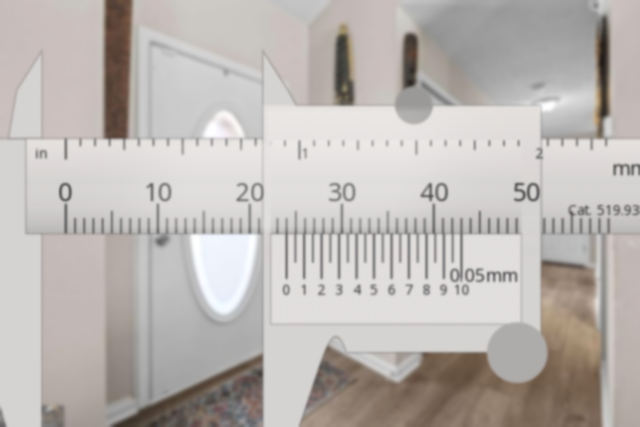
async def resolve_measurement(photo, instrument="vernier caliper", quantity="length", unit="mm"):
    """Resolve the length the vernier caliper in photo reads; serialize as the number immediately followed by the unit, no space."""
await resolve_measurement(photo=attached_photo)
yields 24.0mm
